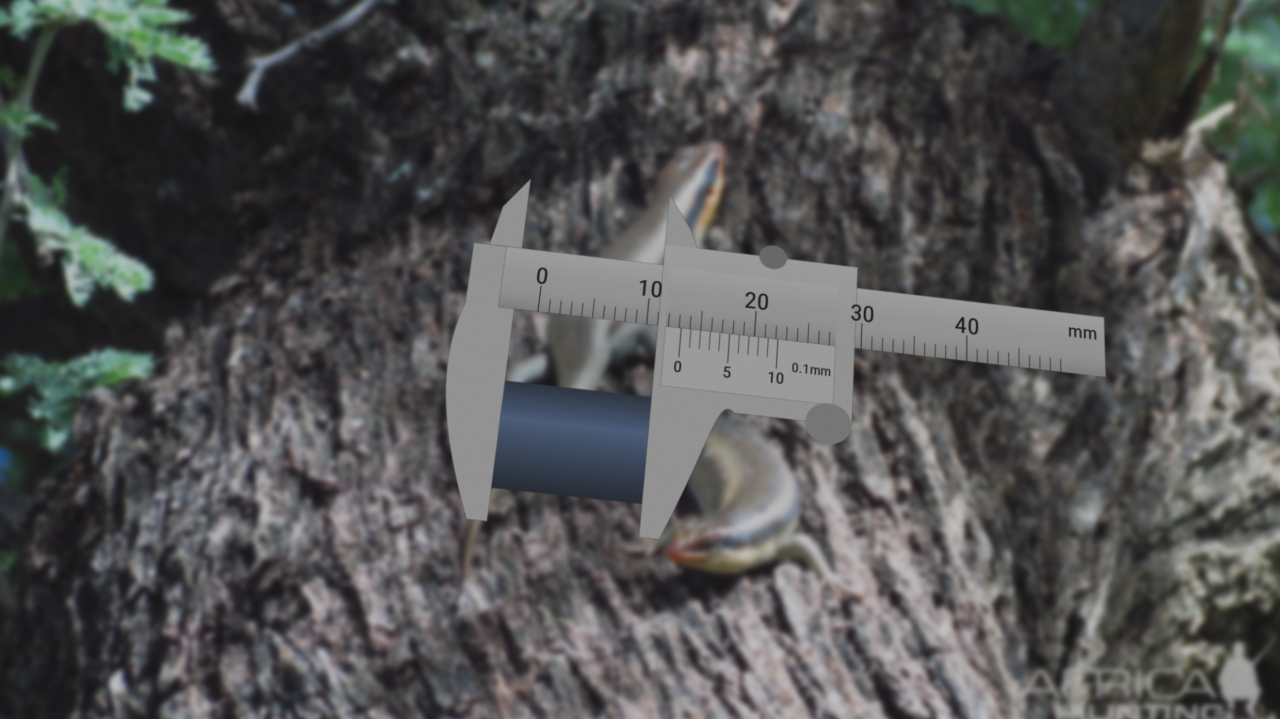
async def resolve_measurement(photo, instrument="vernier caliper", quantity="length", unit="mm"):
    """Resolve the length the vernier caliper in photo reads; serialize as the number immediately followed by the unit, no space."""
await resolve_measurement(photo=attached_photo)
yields 13.2mm
